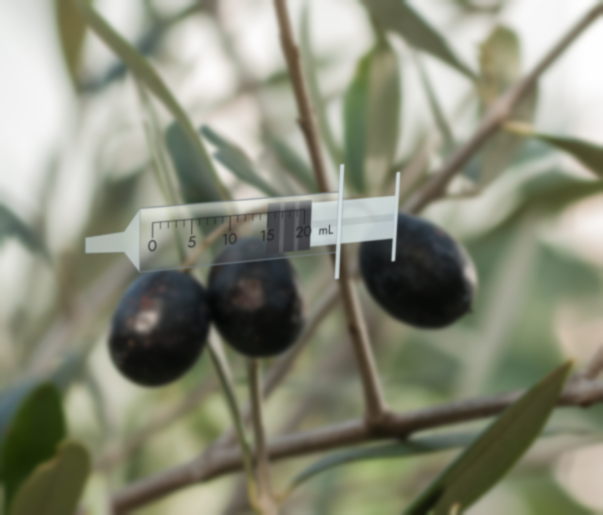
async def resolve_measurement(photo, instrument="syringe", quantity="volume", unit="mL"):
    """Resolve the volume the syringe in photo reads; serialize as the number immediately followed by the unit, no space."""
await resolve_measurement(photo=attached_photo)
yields 15mL
